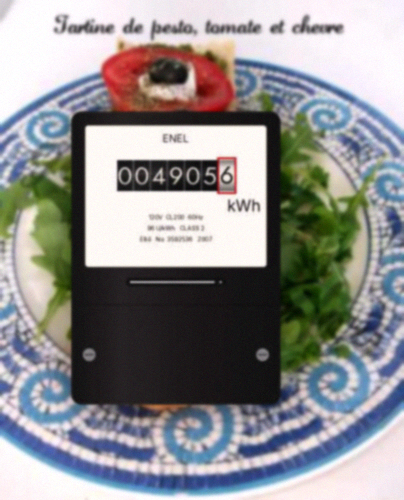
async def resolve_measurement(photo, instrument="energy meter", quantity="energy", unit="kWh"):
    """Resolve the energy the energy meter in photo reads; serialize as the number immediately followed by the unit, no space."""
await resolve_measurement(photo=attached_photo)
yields 4905.6kWh
